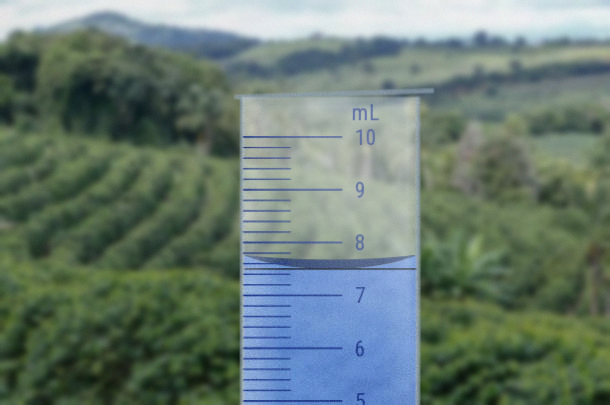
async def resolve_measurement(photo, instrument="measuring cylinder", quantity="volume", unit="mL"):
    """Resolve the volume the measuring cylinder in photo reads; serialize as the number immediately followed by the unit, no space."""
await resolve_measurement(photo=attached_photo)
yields 7.5mL
